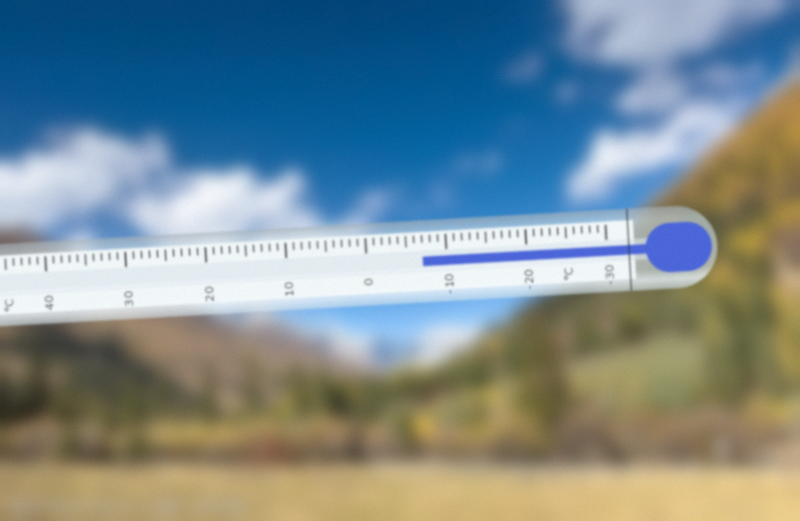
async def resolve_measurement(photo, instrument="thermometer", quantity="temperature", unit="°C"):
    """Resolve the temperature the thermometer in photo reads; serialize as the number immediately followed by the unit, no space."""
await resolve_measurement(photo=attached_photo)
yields -7°C
